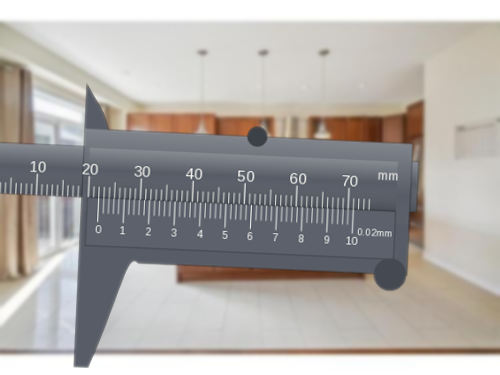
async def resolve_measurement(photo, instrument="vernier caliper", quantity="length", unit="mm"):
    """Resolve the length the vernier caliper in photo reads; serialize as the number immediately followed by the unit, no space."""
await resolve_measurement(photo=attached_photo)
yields 22.0mm
